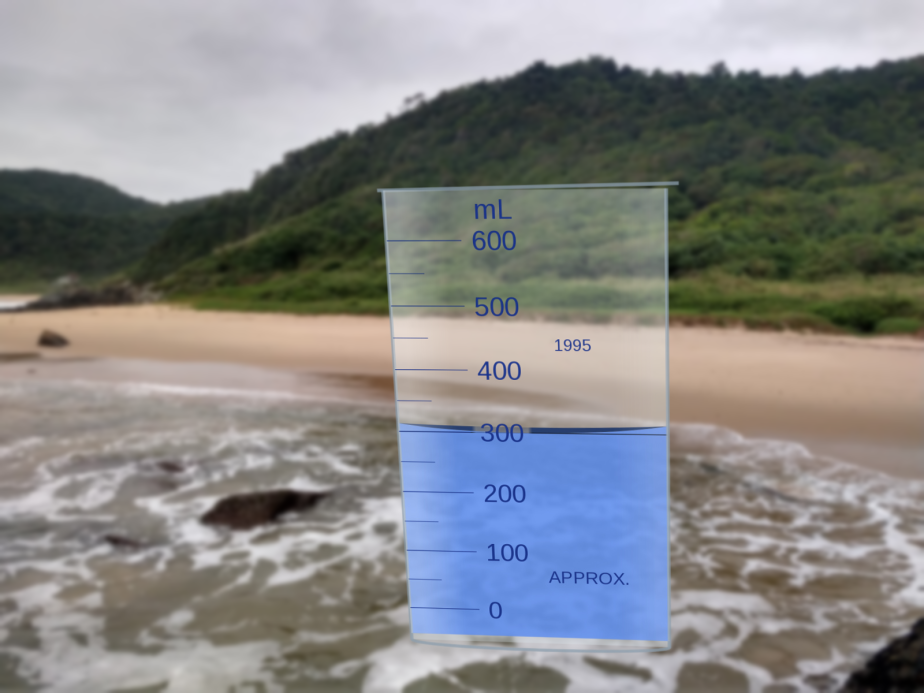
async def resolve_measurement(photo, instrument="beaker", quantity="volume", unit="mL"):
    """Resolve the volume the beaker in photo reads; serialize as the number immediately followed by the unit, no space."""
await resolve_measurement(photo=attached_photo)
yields 300mL
